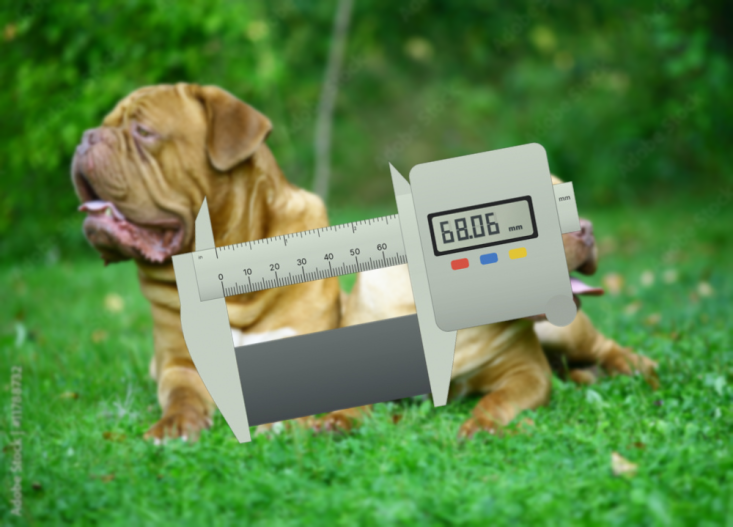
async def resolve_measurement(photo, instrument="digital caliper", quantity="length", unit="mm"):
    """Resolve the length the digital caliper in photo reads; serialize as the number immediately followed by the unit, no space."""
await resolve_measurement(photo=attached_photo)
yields 68.06mm
